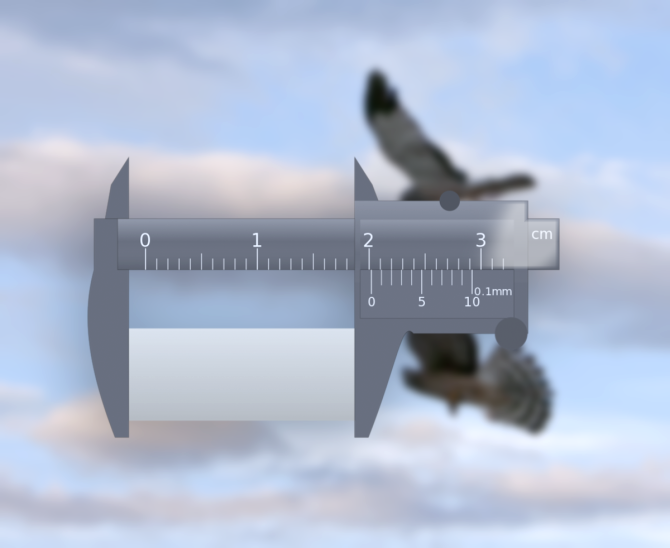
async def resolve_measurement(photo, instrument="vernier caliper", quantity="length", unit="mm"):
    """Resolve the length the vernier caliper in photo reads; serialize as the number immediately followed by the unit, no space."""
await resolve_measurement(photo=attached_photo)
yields 20.2mm
